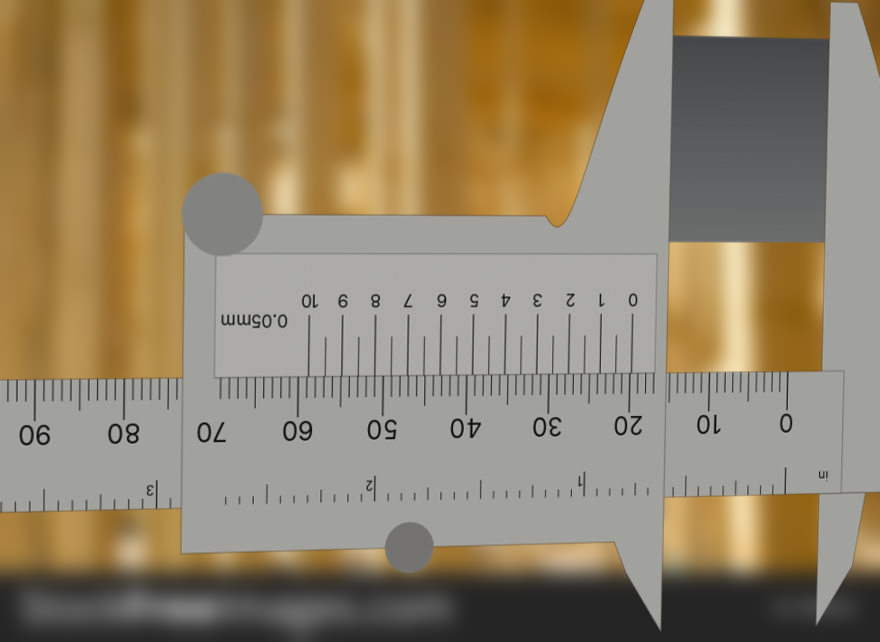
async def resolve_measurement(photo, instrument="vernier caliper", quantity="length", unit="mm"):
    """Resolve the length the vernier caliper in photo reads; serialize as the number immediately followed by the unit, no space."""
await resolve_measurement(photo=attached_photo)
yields 19.8mm
